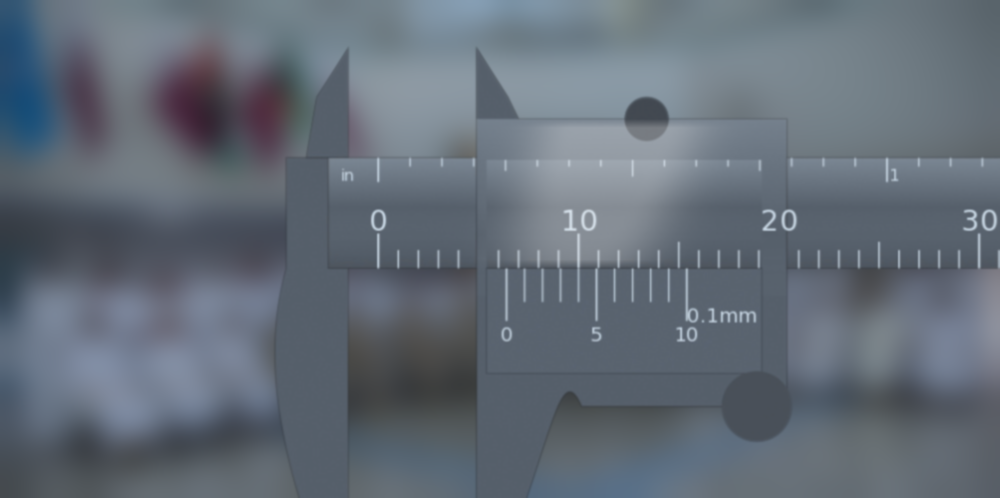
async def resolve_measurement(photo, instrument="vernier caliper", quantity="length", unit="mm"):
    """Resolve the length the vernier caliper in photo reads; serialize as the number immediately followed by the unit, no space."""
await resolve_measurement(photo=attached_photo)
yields 6.4mm
